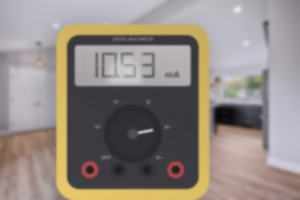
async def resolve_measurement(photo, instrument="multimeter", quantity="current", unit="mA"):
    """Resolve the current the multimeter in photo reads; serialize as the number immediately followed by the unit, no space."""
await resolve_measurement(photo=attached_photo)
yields 10.53mA
